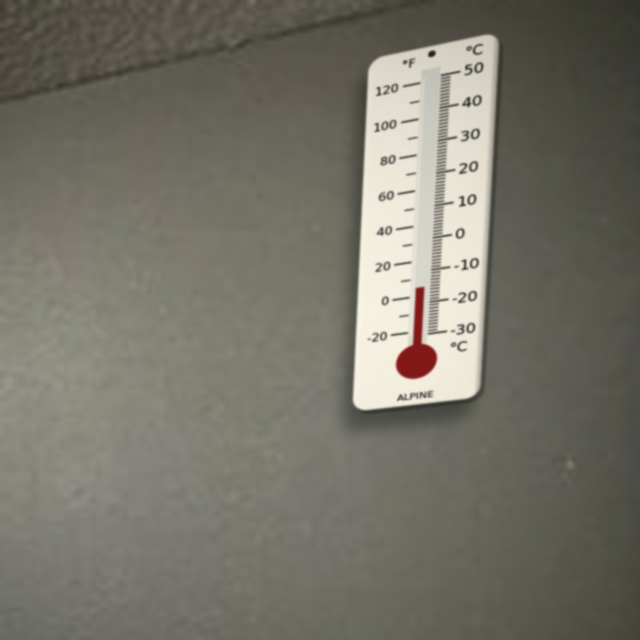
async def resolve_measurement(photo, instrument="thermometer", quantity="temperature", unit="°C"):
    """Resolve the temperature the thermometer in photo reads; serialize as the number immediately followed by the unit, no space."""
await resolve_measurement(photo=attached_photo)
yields -15°C
